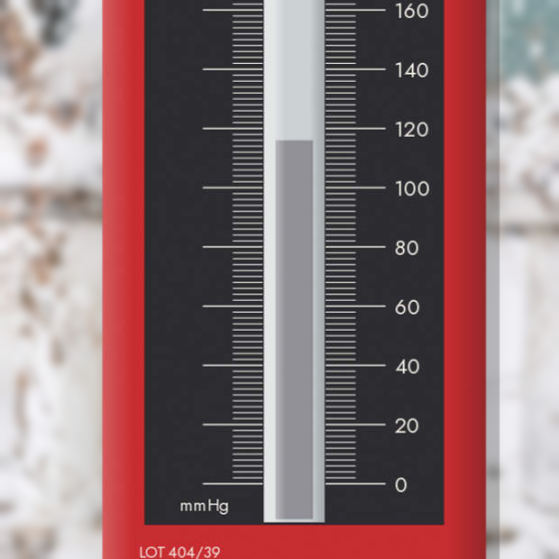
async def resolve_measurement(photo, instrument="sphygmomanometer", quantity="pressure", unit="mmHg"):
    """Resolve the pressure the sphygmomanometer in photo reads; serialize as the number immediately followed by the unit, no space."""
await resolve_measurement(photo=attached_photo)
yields 116mmHg
